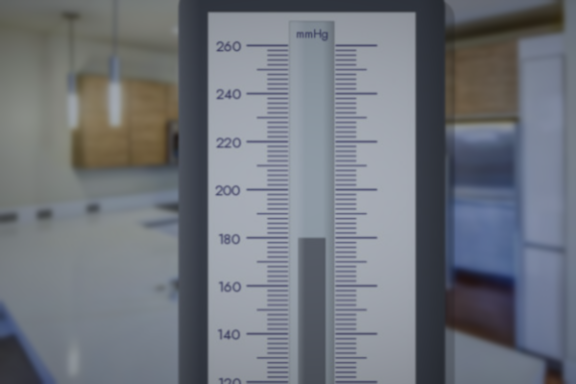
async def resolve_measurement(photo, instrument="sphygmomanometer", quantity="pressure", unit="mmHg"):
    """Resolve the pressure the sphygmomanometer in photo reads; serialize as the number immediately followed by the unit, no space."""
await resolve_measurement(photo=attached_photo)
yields 180mmHg
